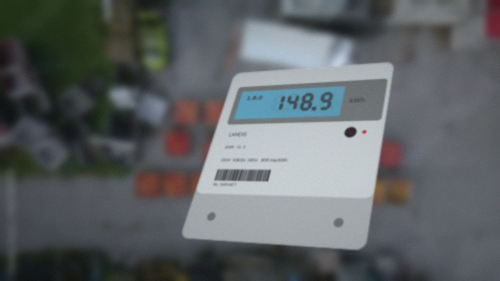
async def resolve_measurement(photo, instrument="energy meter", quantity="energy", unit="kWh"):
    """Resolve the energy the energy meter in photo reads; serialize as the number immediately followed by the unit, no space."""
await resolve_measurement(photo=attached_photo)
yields 148.9kWh
